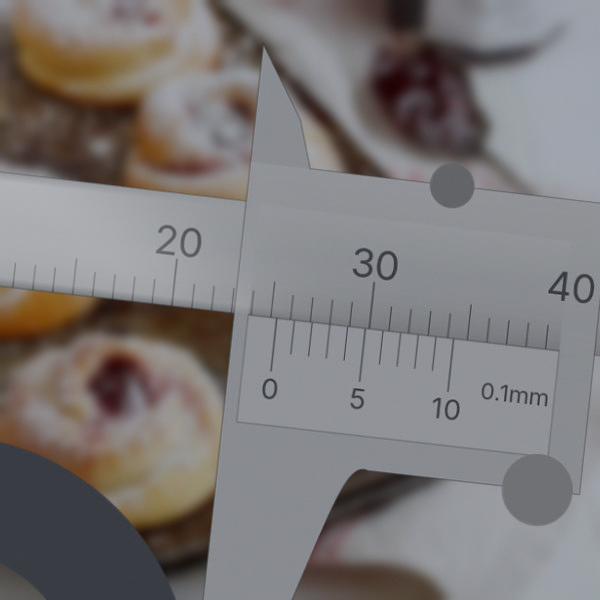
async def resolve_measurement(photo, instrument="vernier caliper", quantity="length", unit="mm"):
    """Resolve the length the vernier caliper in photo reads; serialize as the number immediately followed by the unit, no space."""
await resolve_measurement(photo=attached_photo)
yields 25.3mm
